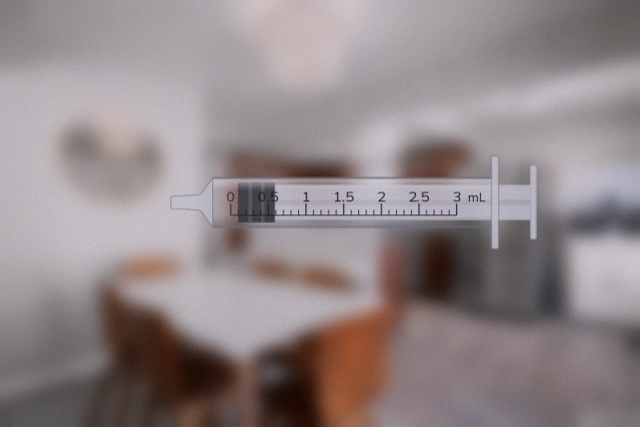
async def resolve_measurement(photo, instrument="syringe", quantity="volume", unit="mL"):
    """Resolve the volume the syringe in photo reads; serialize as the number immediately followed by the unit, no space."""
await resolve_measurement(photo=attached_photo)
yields 0.1mL
